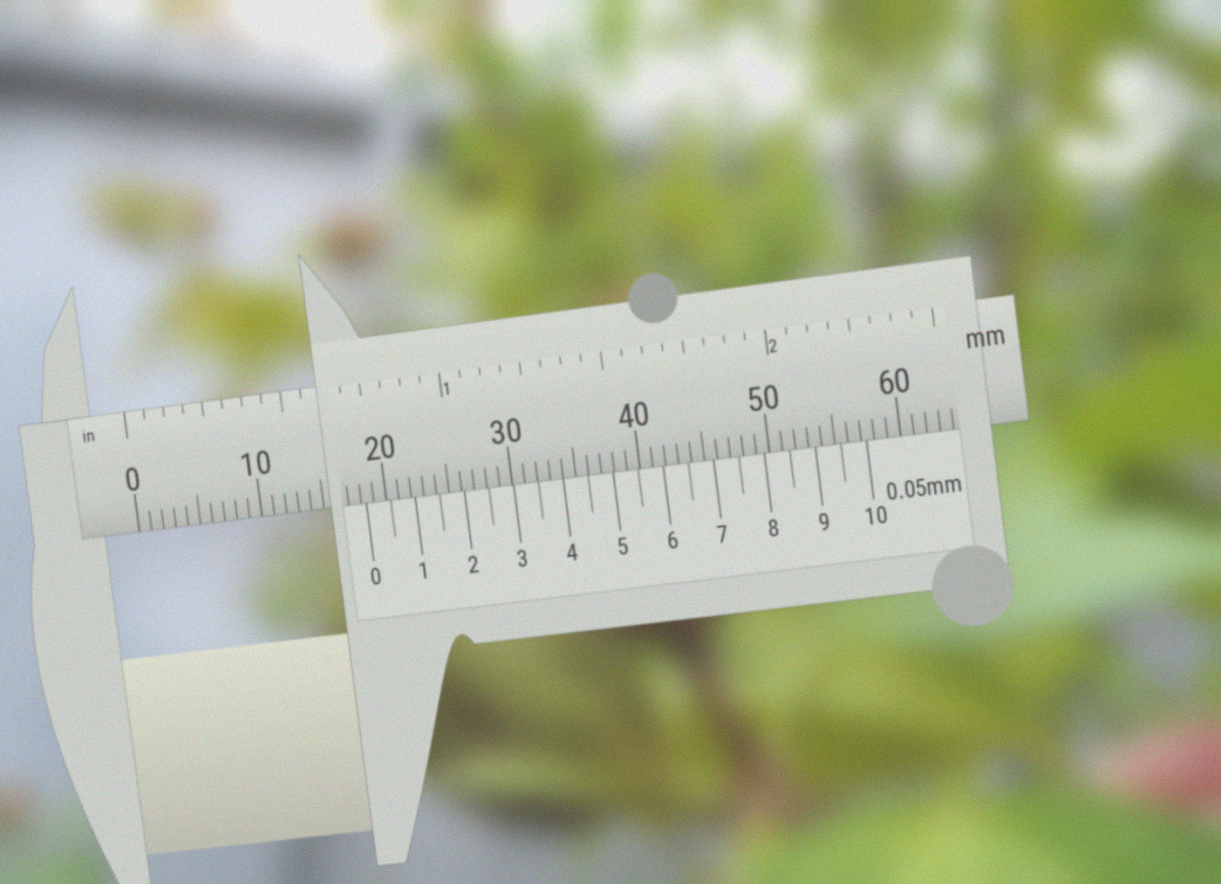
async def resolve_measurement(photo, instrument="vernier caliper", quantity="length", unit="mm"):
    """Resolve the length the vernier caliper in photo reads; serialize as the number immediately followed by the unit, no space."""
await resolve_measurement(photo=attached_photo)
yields 18.4mm
